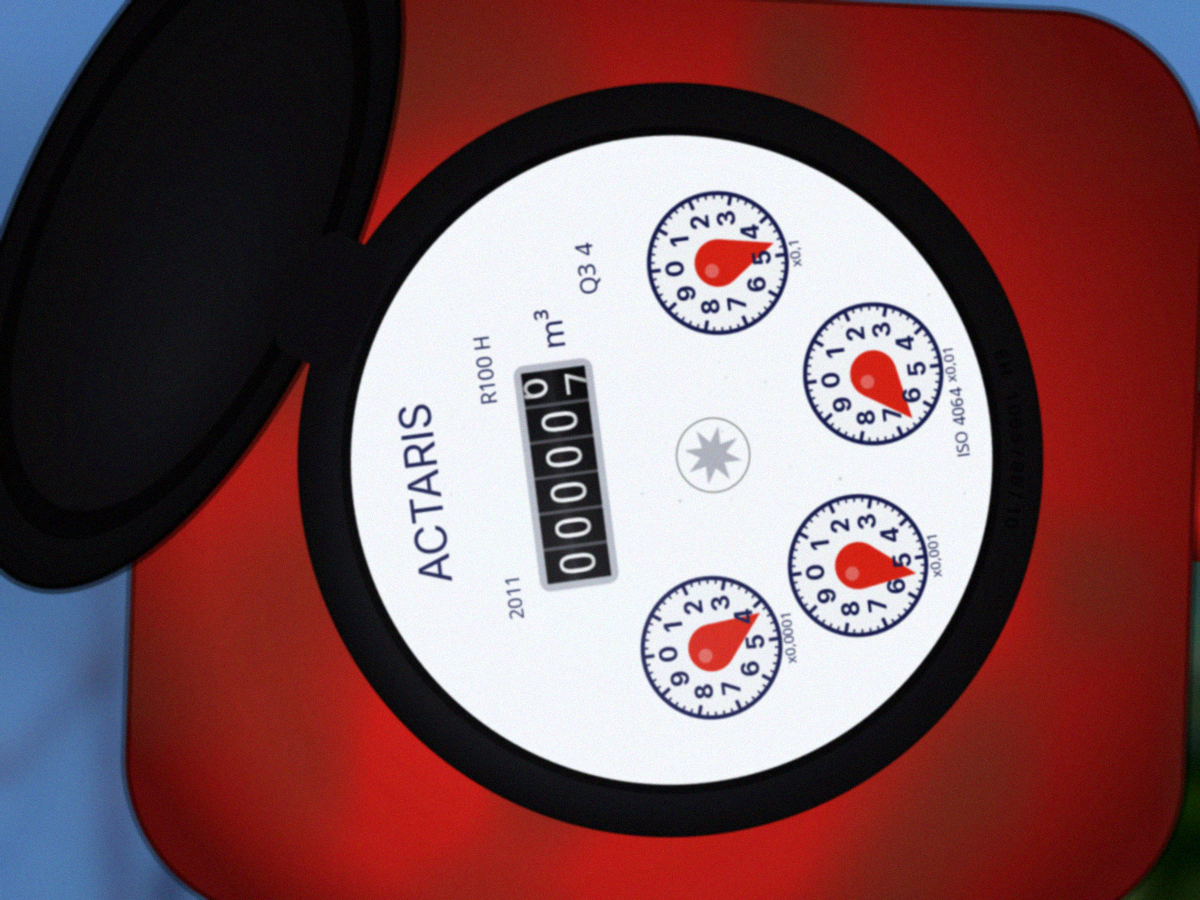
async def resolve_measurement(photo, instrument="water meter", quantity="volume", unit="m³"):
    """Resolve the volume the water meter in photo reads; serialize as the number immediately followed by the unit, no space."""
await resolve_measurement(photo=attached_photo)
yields 6.4654m³
